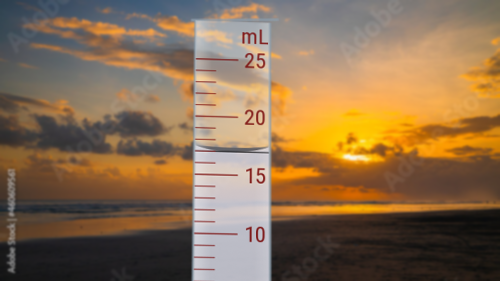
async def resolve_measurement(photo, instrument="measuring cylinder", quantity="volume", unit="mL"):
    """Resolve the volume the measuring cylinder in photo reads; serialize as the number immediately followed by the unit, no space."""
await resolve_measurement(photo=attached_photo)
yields 17mL
